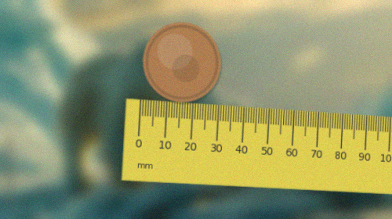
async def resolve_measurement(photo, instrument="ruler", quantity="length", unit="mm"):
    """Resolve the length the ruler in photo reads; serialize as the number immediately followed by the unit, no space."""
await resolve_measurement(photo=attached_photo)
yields 30mm
